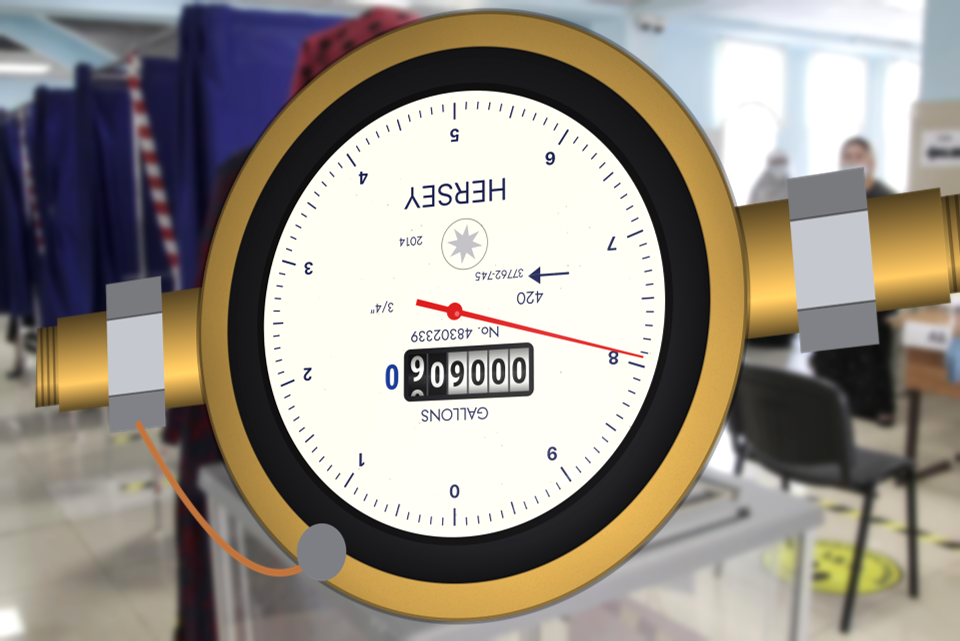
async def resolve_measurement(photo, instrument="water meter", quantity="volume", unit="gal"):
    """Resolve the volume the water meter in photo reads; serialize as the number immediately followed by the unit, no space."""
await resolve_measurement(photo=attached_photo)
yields 6057.9gal
